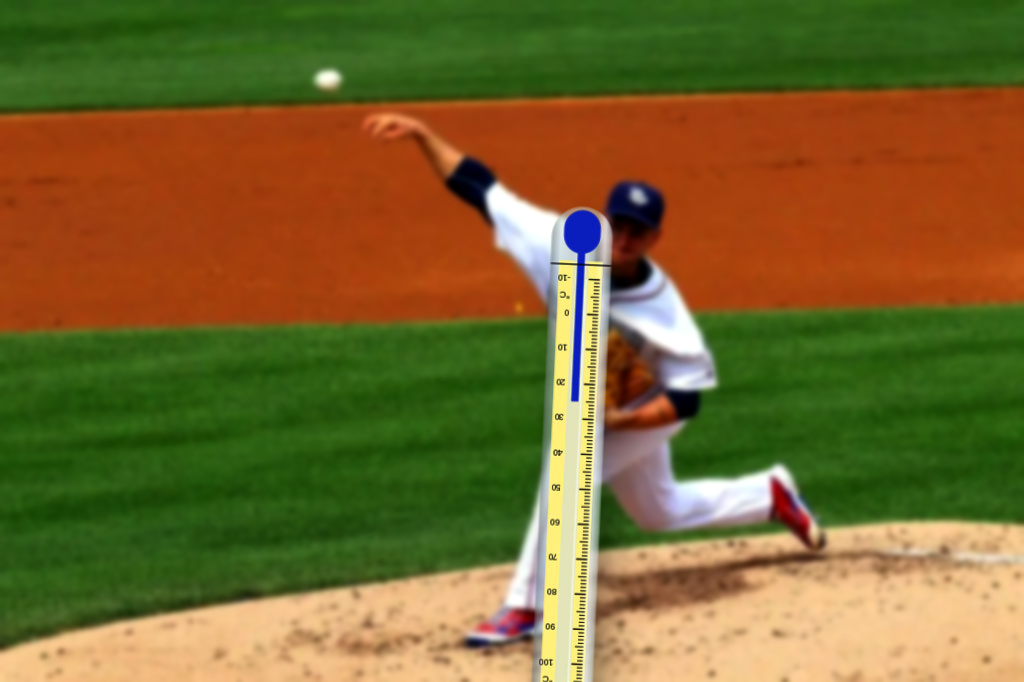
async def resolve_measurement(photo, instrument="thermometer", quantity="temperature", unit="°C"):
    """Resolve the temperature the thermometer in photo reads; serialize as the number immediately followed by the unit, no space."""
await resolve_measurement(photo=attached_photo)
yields 25°C
